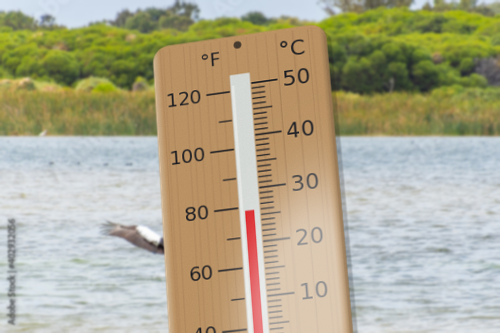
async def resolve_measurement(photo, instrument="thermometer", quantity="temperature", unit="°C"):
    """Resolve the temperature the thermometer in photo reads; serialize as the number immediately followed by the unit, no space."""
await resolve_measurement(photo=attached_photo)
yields 26°C
